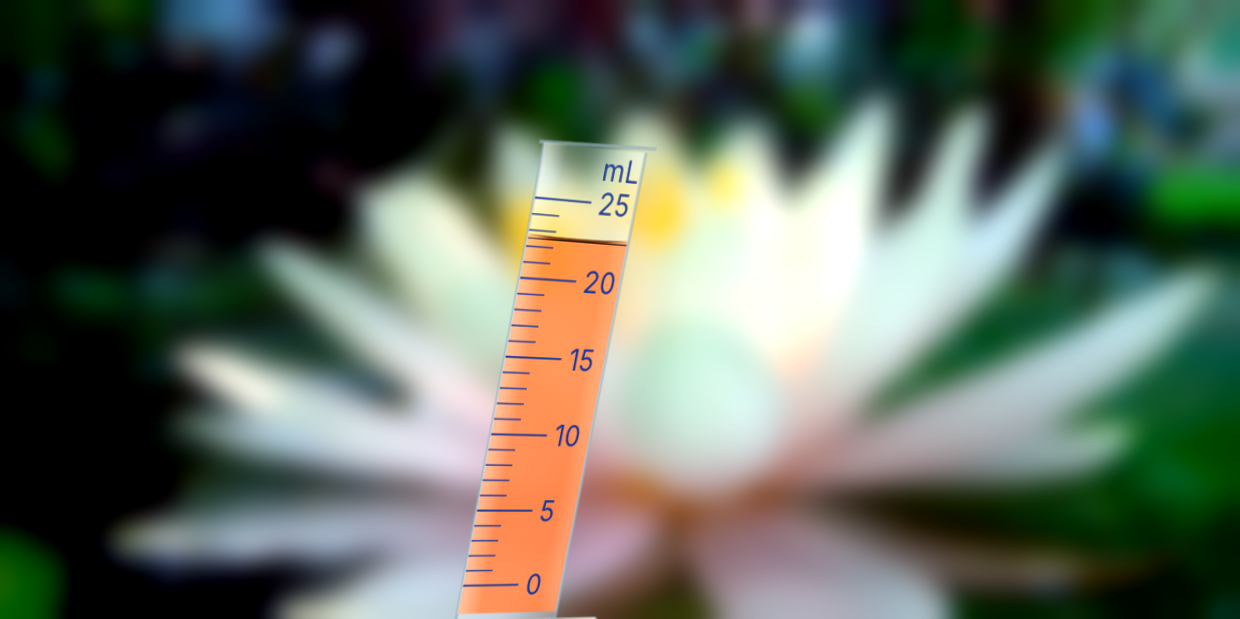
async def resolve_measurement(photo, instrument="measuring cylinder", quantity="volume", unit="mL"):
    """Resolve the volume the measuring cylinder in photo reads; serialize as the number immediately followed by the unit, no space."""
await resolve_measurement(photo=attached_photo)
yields 22.5mL
